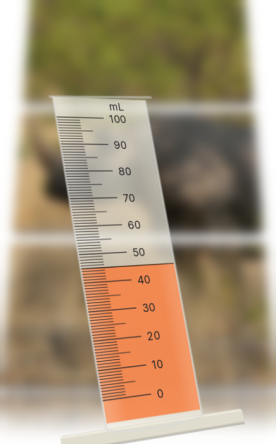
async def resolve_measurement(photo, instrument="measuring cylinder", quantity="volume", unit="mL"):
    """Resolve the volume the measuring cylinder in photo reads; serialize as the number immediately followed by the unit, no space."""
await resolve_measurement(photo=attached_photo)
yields 45mL
